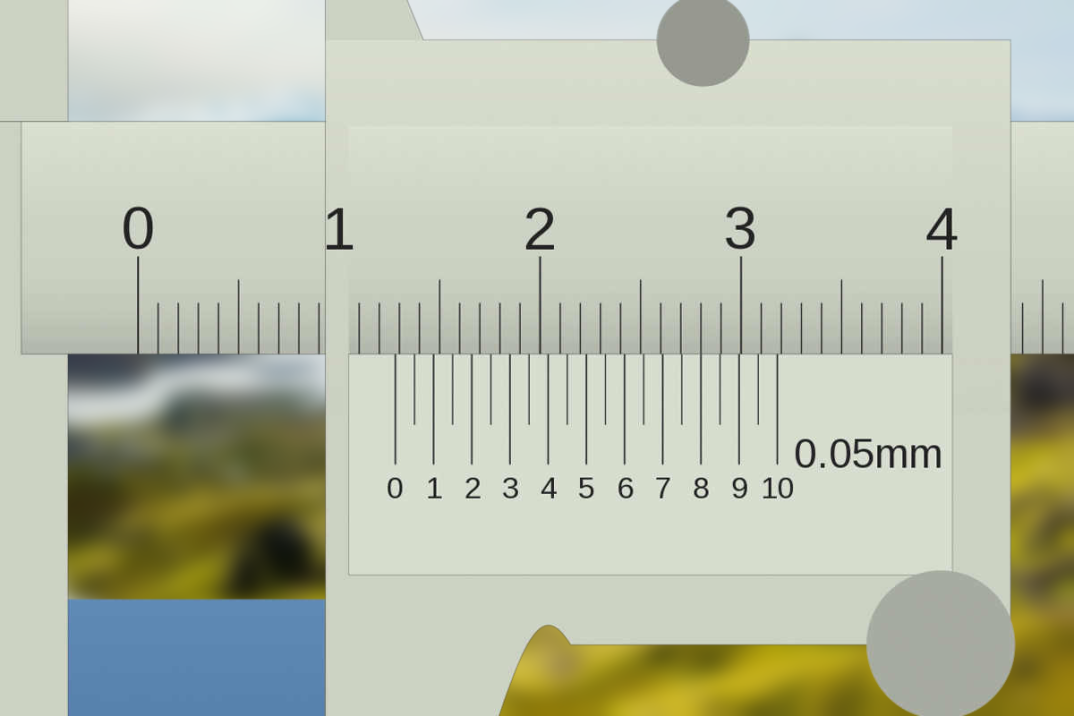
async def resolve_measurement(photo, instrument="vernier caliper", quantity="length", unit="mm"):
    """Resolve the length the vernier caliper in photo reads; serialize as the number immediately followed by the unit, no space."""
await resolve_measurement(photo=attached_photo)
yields 12.8mm
